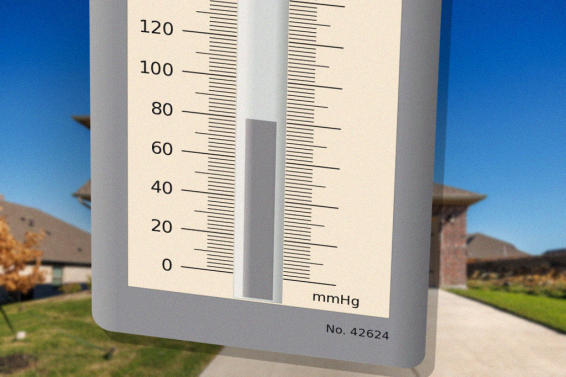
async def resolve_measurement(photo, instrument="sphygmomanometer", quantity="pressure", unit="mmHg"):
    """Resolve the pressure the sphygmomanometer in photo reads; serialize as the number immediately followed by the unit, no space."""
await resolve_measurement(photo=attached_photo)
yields 80mmHg
